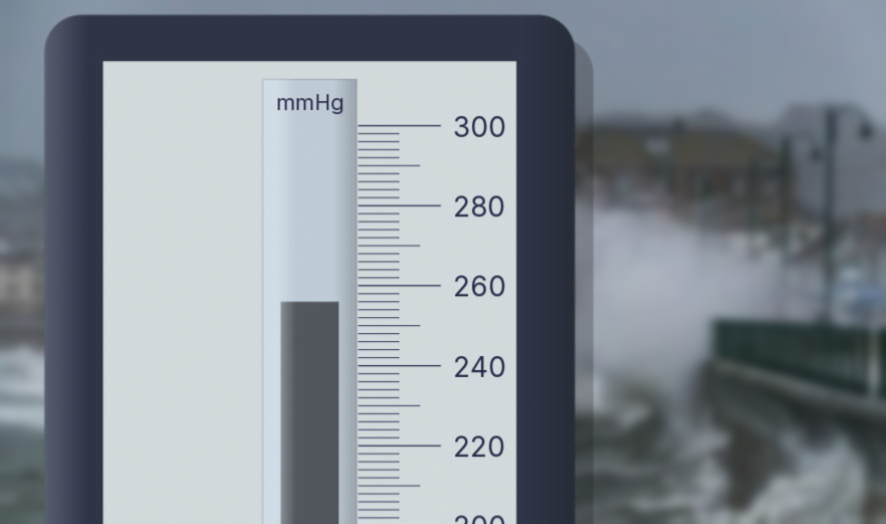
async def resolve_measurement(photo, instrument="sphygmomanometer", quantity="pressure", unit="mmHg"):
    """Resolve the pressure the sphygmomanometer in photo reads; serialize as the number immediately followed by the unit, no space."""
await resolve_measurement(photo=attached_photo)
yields 256mmHg
